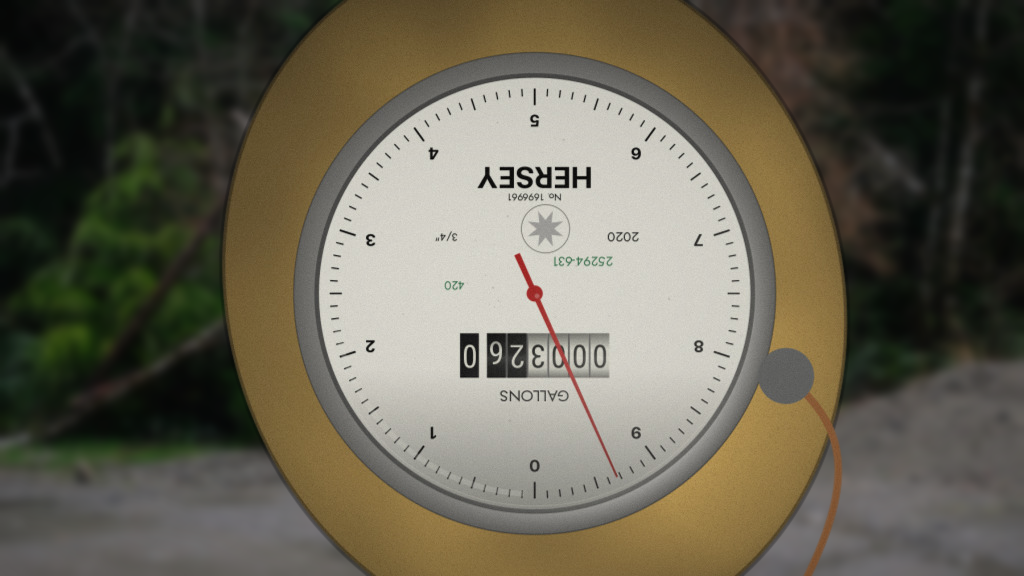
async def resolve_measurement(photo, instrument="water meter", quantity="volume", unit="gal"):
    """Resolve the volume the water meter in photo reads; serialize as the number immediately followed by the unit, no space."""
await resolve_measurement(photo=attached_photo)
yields 3259.3gal
